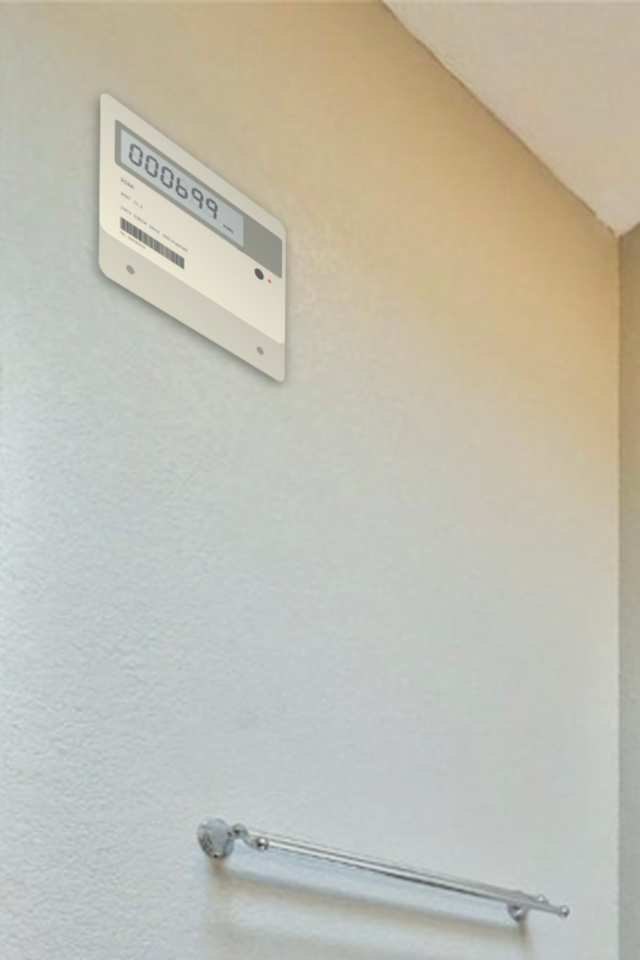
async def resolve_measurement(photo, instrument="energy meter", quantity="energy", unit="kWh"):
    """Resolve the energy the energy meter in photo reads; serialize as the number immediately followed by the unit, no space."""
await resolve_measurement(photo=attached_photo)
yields 699kWh
